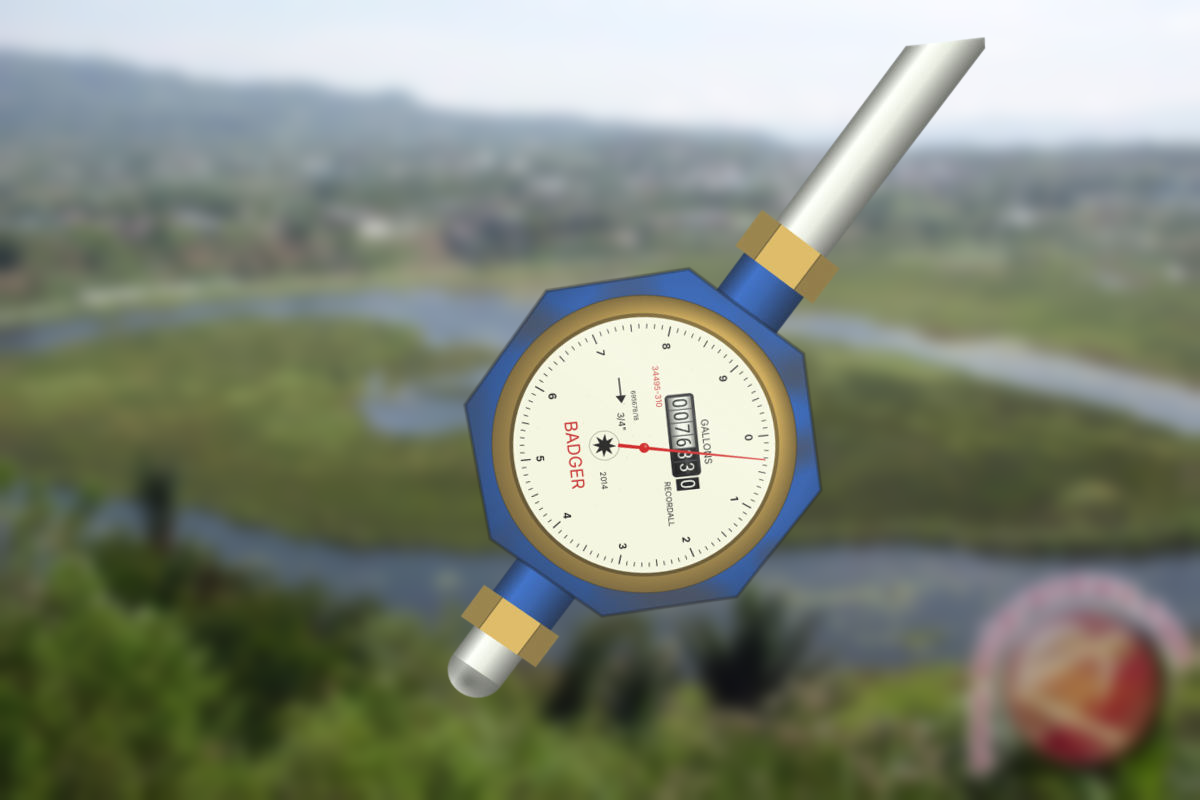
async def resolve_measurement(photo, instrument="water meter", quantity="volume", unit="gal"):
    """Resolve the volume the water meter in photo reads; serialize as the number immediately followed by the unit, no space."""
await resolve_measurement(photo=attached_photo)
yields 76330.3gal
